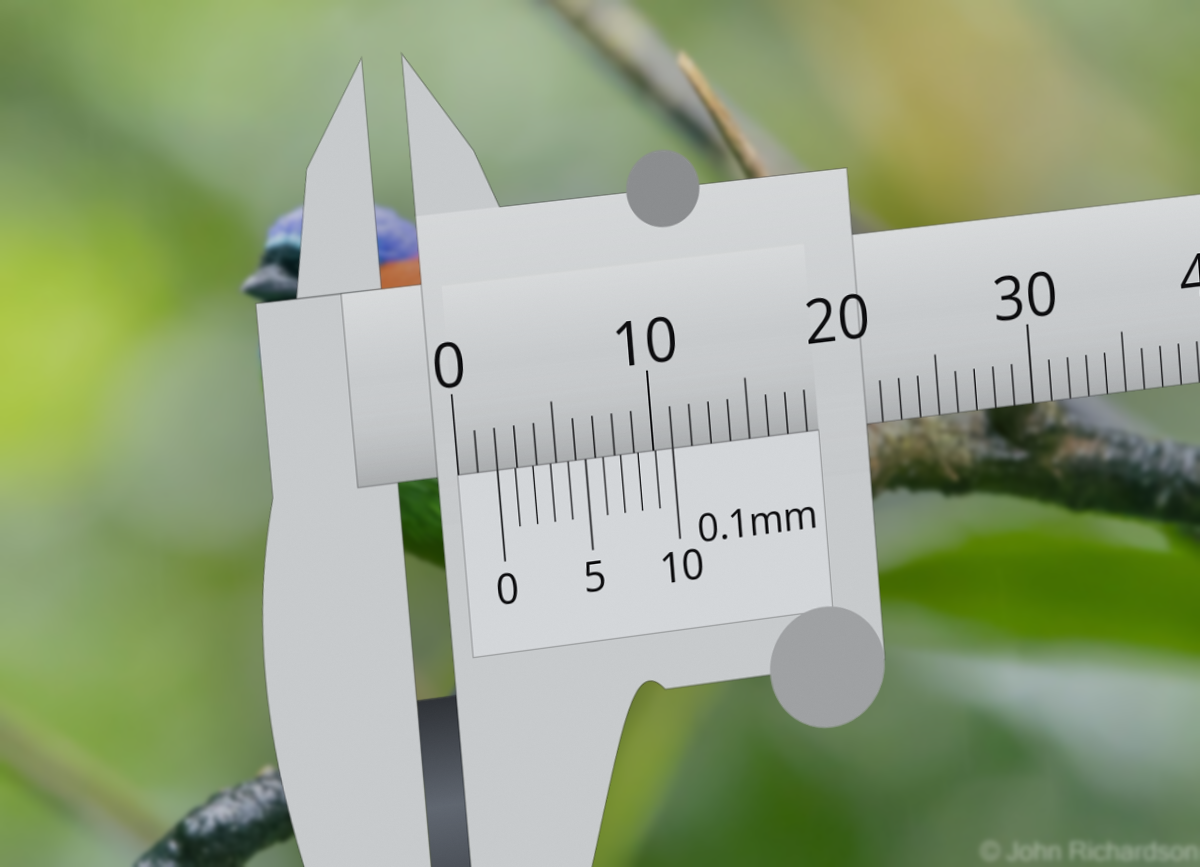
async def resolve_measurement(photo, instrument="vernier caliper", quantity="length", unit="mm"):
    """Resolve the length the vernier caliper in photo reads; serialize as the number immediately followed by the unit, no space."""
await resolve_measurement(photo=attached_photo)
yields 2.0mm
